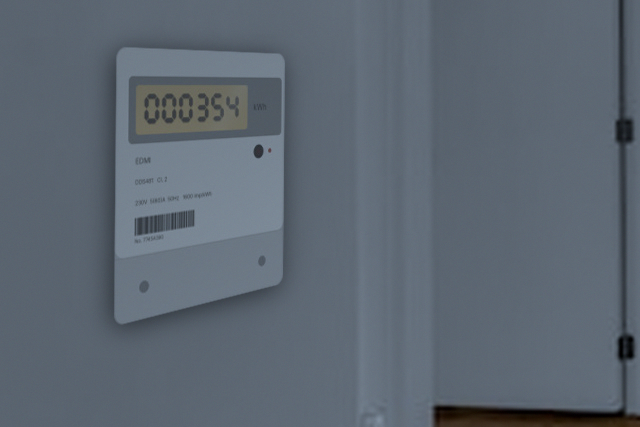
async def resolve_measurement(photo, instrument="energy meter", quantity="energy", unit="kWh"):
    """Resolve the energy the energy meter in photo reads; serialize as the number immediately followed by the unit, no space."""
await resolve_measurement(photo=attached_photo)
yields 354kWh
